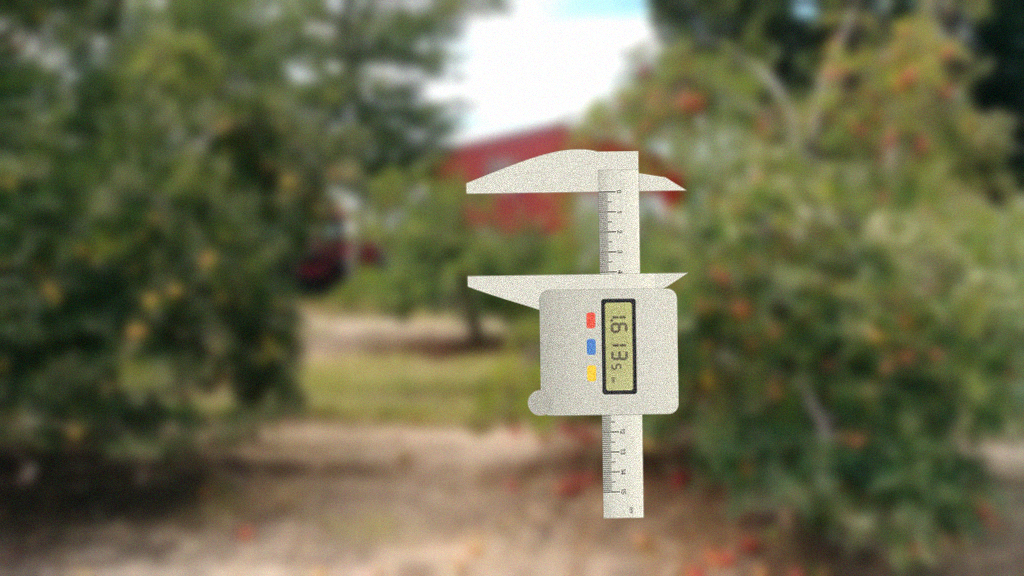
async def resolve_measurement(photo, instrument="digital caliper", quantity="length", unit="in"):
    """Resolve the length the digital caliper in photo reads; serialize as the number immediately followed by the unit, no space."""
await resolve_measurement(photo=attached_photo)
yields 1.6135in
